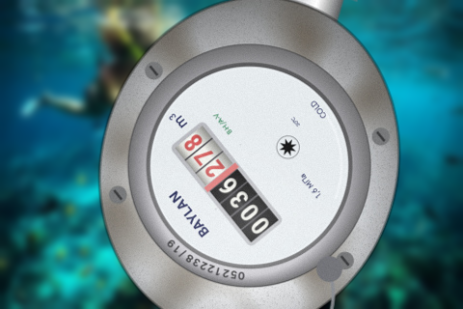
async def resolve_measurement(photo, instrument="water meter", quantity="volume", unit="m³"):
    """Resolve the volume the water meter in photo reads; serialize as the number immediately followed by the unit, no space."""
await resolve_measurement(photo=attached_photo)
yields 36.278m³
